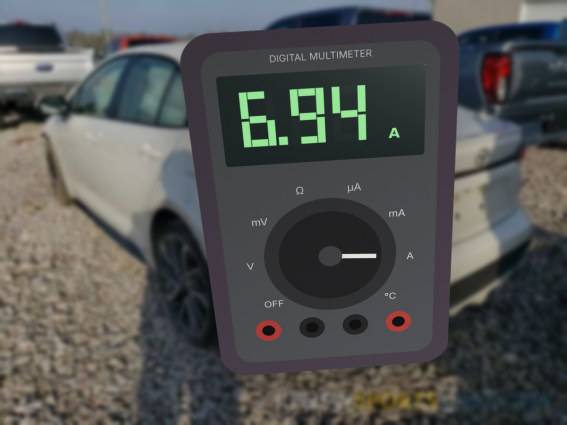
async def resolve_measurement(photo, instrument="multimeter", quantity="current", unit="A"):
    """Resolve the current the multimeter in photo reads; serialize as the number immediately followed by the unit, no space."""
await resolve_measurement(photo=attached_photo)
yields 6.94A
